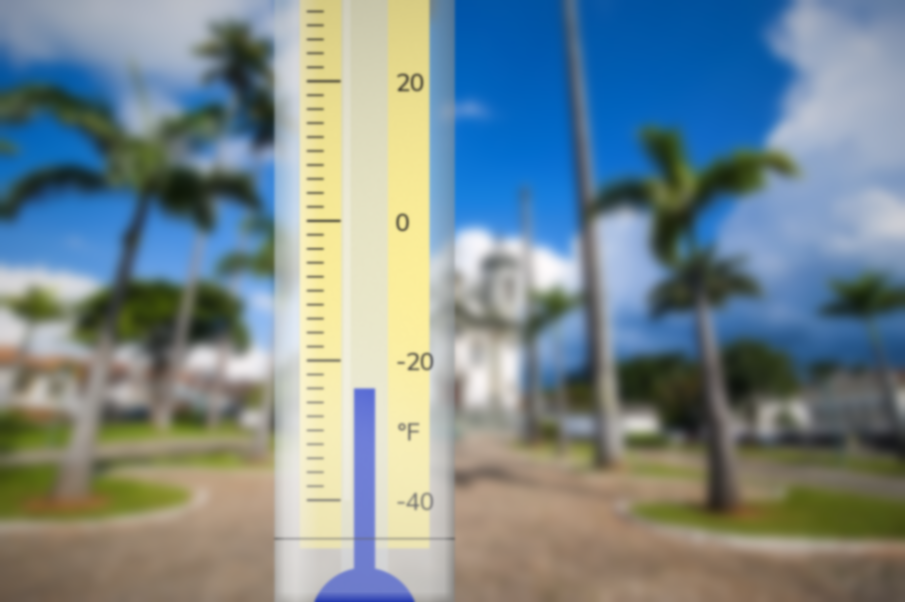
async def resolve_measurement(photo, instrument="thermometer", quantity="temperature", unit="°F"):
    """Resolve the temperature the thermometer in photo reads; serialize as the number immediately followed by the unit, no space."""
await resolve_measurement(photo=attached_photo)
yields -24°F
